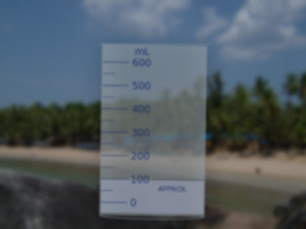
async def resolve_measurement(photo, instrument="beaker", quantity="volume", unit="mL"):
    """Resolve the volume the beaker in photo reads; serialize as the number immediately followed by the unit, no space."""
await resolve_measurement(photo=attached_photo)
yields 100mL
